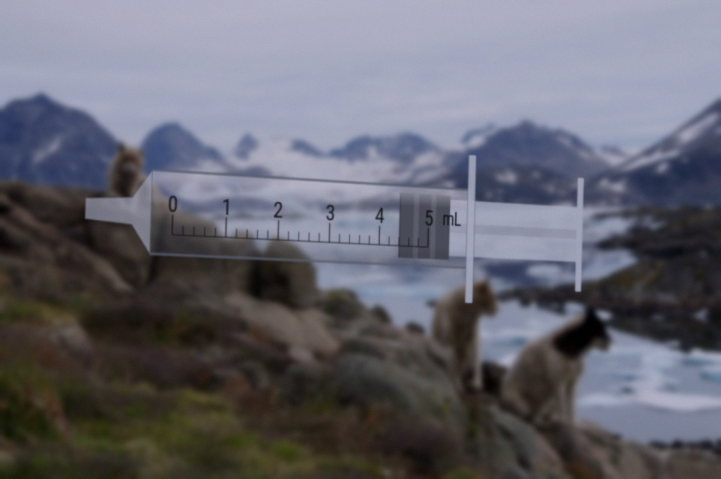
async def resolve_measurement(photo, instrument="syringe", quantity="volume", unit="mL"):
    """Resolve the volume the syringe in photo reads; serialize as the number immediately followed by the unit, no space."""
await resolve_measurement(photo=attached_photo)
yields 4.4mL
